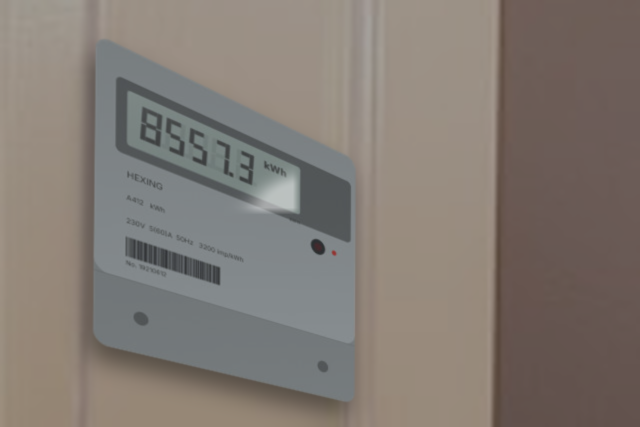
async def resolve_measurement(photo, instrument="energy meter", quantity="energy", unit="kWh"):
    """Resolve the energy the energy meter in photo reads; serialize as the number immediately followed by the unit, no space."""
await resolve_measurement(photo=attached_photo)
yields 8557.3kWh
